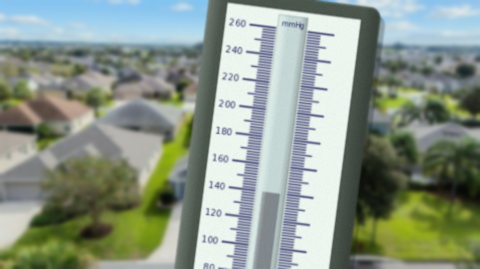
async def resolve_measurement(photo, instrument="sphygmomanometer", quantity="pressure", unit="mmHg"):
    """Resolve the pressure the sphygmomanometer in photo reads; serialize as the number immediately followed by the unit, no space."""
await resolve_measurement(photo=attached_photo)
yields 140mmHg
